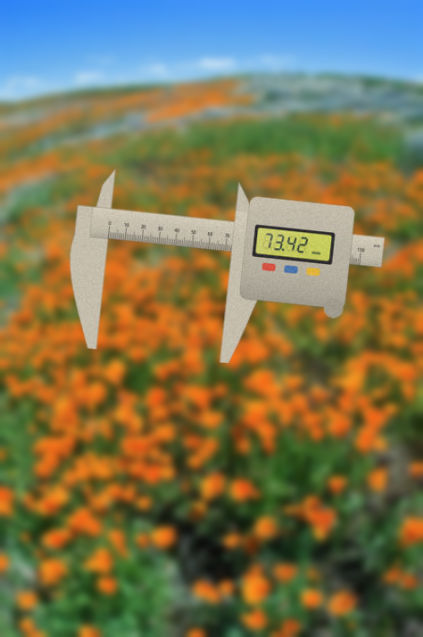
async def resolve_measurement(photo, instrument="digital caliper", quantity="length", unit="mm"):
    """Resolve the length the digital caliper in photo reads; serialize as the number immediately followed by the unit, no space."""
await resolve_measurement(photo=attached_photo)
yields 73.42mm
